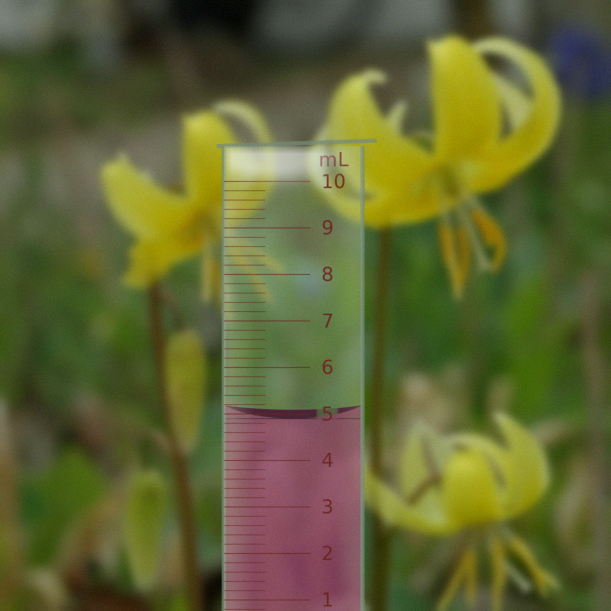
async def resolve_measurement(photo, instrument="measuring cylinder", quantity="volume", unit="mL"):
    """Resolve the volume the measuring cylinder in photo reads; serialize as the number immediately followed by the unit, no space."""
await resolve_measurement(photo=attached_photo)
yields 4.9mL
